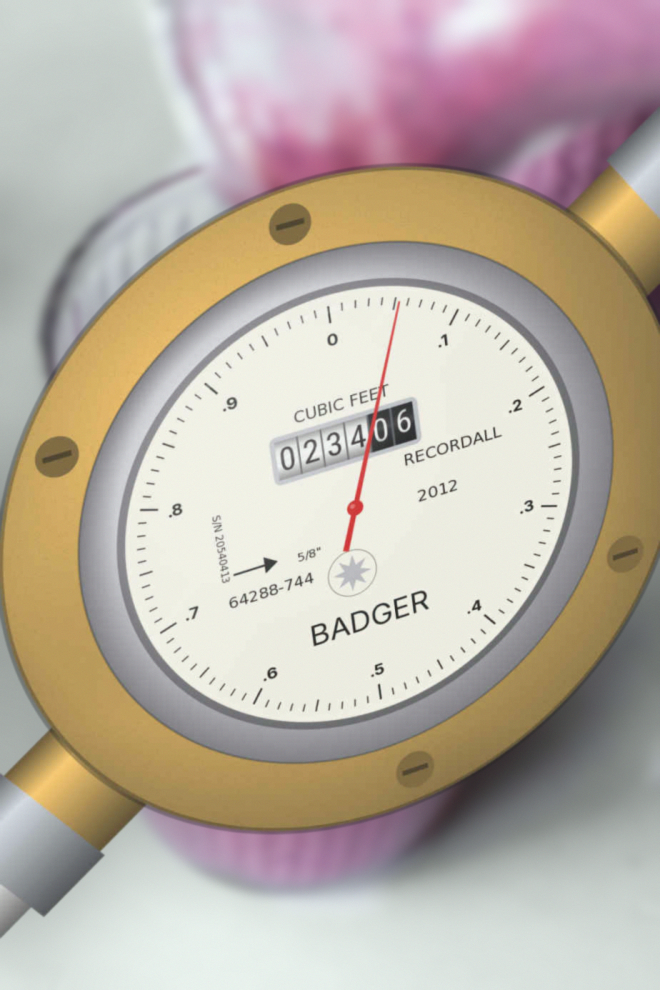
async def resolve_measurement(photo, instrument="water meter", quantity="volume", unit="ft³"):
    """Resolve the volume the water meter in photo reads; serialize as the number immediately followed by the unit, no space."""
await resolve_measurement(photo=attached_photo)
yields 23406.05ft³
